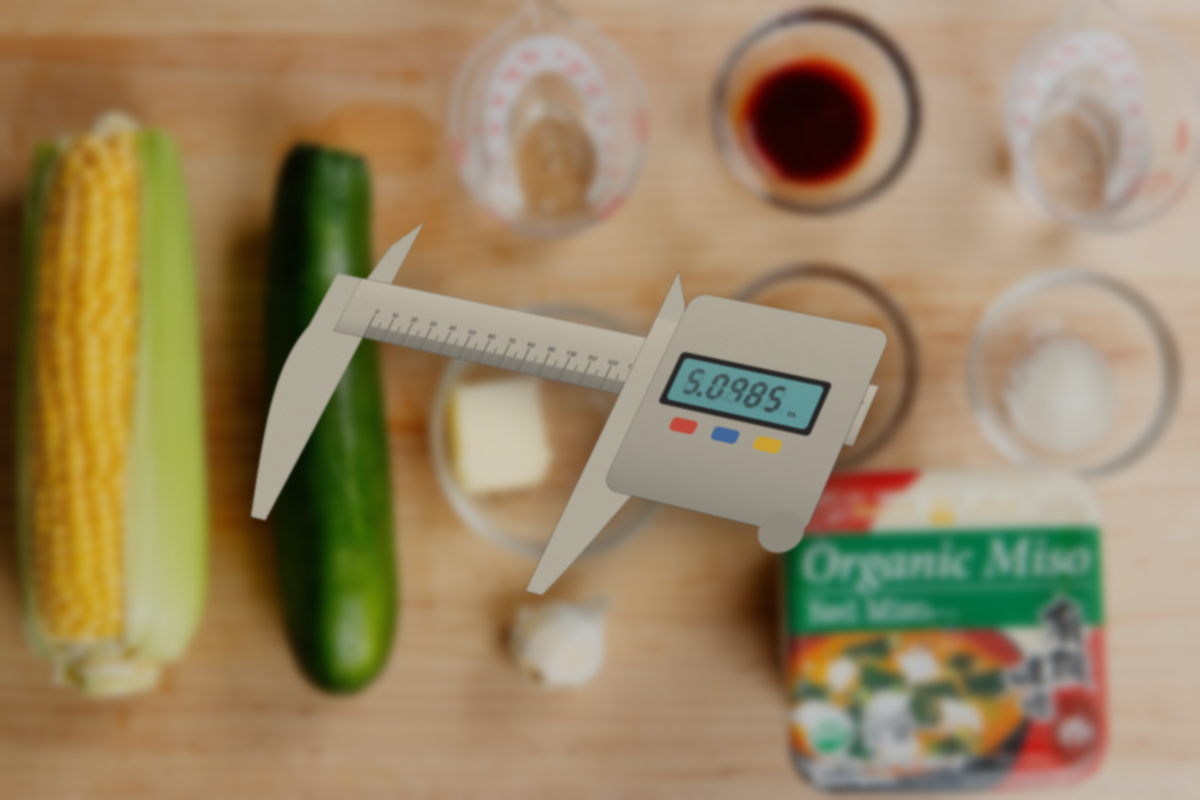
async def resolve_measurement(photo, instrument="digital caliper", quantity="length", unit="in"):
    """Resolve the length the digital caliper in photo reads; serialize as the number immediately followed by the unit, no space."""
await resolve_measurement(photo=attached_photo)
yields 5.0985in
